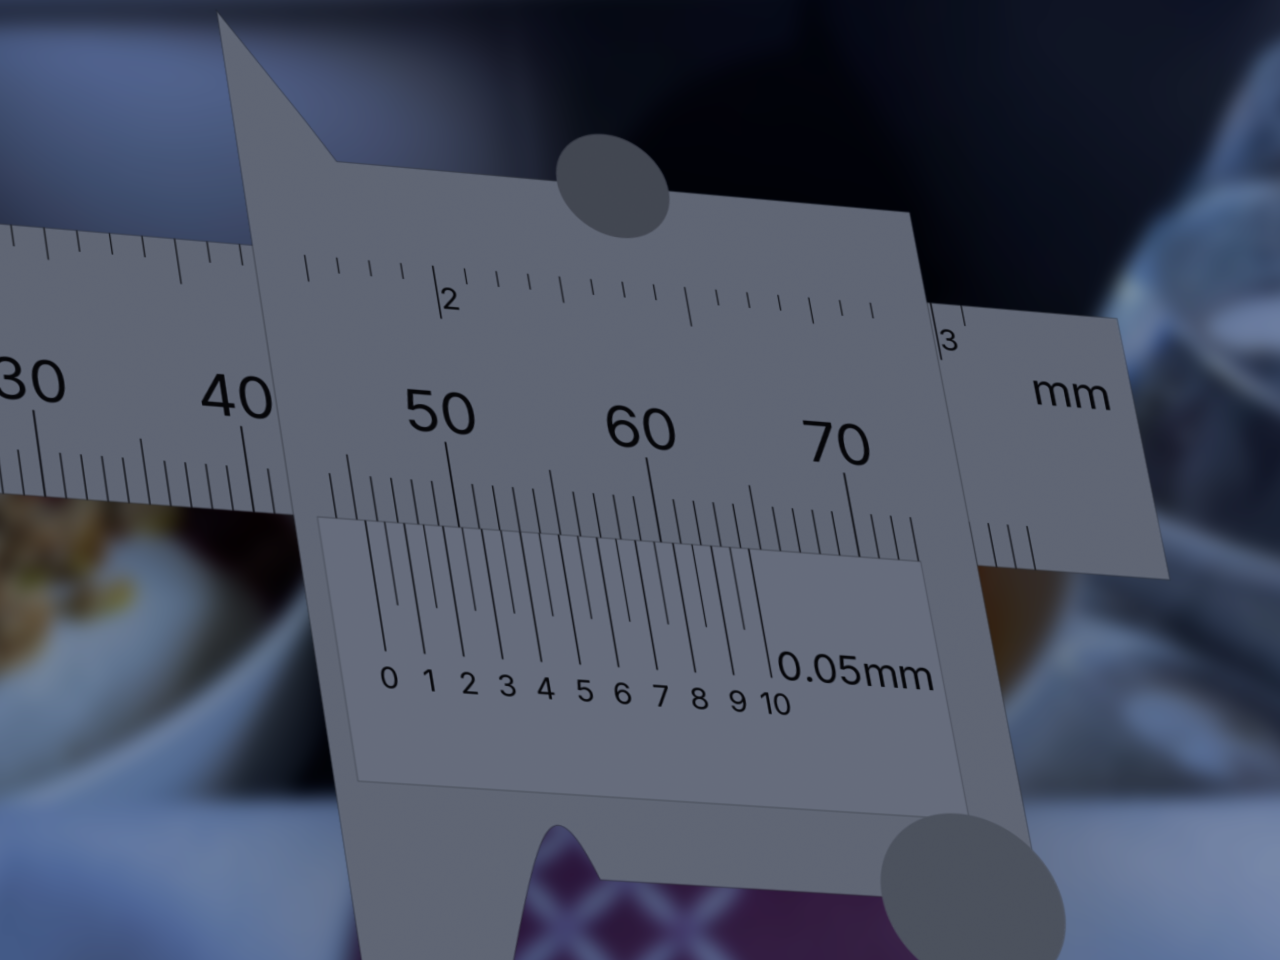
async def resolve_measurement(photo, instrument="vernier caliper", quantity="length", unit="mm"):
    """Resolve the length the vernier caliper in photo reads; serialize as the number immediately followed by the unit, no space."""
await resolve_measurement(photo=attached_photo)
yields 45.4mm
